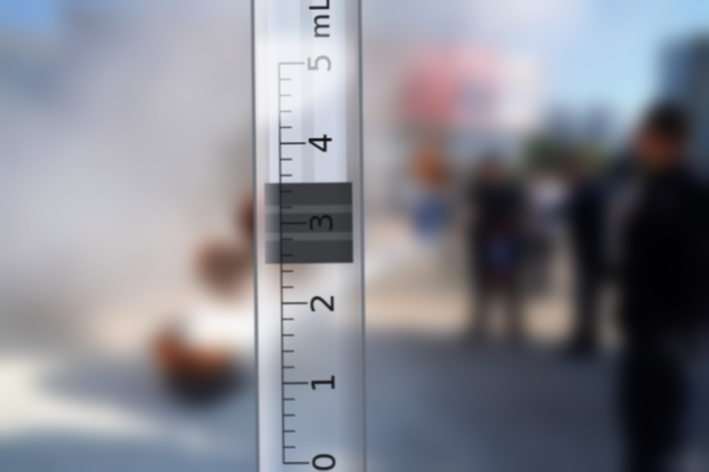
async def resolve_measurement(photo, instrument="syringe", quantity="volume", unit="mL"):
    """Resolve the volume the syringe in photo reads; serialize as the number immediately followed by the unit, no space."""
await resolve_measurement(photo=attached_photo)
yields 2.5mL
